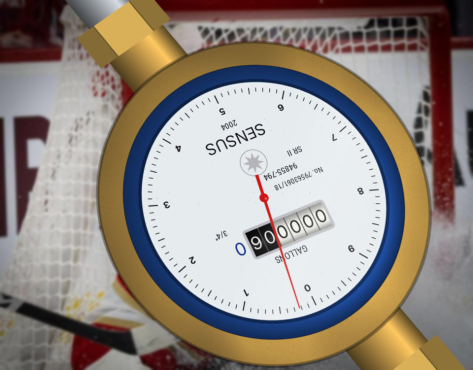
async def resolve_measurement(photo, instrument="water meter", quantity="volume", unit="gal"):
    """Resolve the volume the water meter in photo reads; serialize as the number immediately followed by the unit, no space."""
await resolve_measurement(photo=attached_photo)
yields 60.2gal
